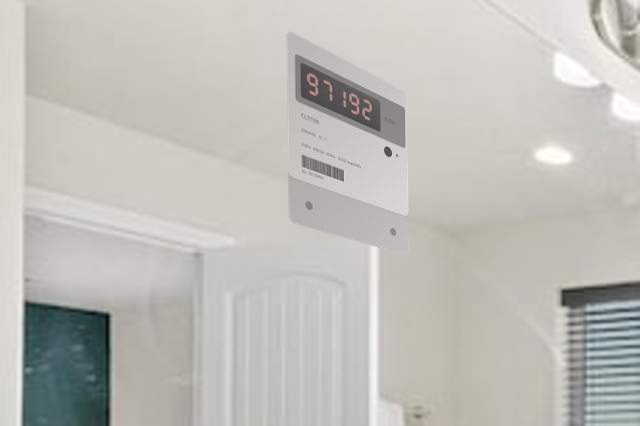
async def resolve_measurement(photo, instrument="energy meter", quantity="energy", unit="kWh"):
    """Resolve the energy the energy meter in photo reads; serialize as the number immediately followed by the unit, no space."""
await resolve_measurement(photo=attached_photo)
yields 97192kWh
